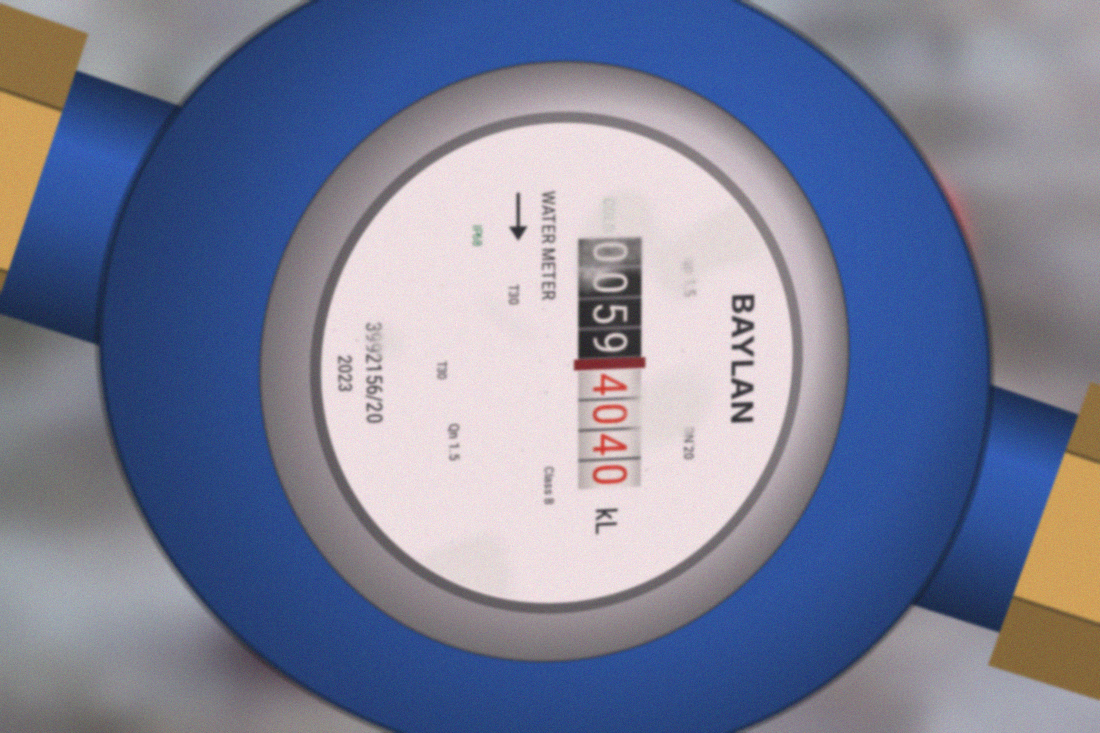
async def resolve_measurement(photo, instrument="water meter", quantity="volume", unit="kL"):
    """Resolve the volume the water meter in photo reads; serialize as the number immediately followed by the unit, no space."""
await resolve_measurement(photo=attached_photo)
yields 59.4040kL
